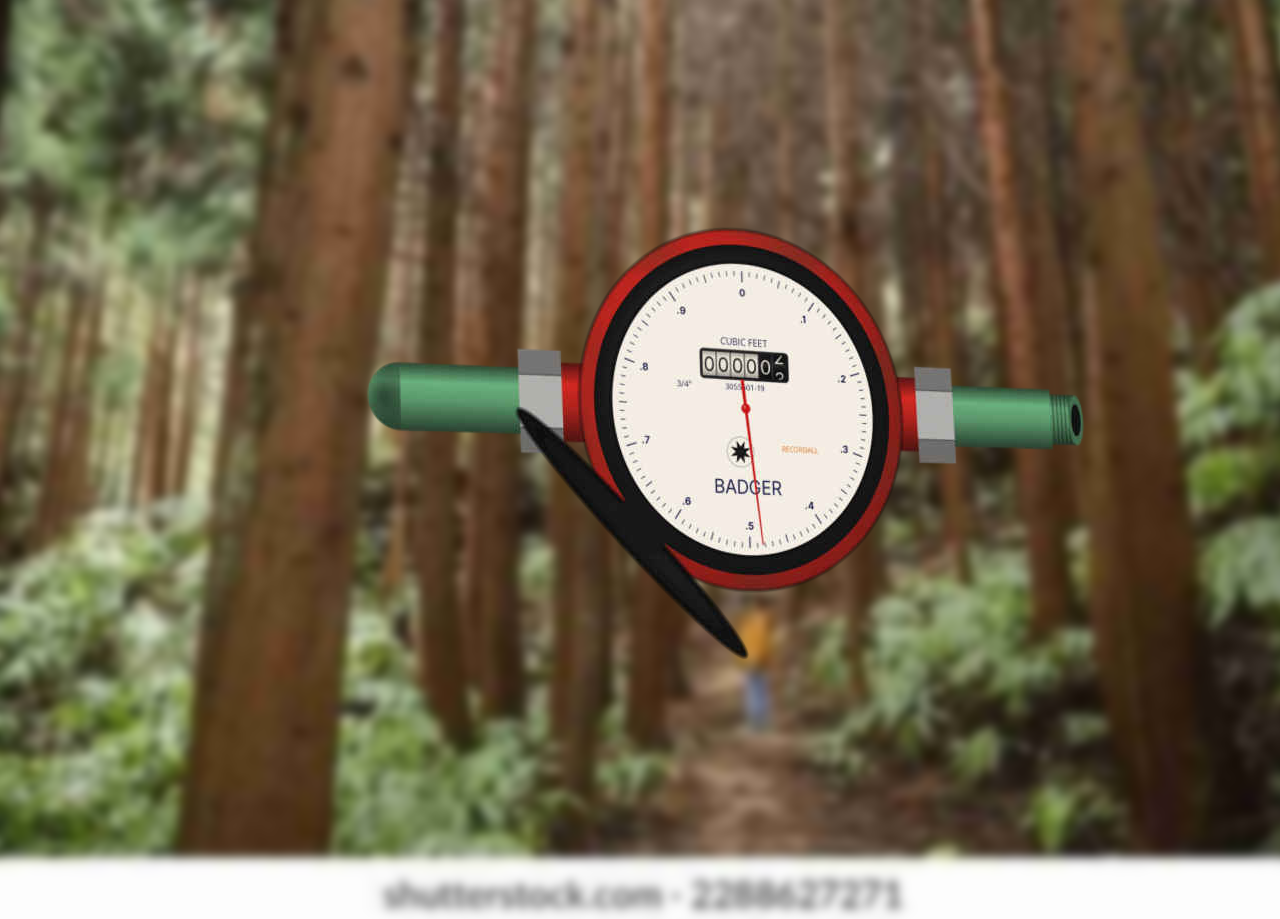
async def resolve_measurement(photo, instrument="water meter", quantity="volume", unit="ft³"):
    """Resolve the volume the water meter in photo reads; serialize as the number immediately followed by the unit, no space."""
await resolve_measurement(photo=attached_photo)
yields 2.48ft³
